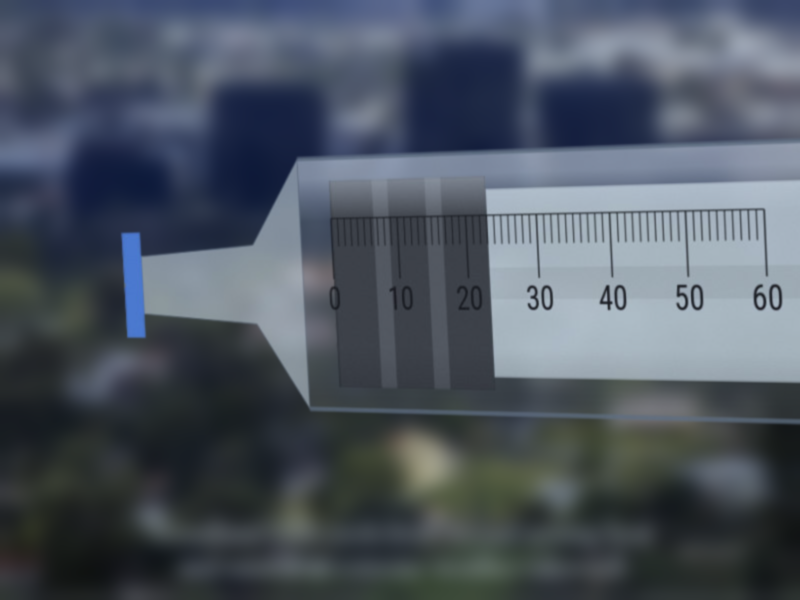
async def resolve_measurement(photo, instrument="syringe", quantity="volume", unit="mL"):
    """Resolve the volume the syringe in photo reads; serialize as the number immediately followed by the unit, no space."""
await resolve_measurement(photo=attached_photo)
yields 0mL
